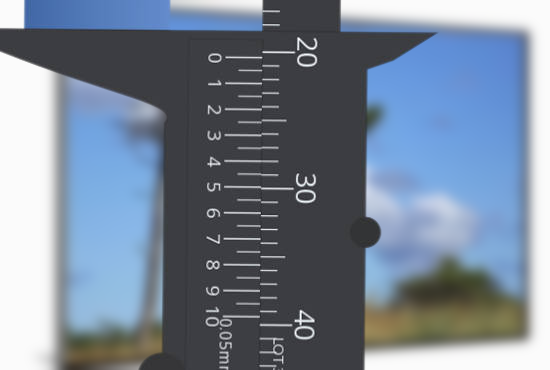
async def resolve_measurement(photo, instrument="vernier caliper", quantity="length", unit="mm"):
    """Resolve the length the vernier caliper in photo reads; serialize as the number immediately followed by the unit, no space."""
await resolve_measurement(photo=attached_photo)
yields 20.4mm
